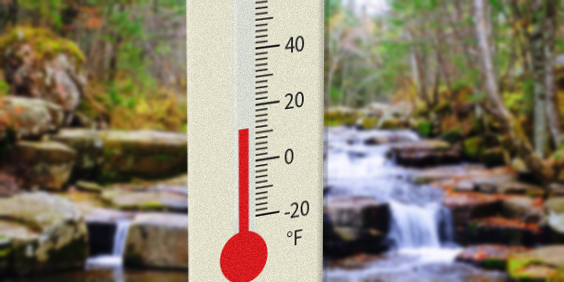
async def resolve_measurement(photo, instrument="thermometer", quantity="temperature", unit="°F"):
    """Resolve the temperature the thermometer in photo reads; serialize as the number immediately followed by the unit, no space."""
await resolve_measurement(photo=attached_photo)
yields 12°F
